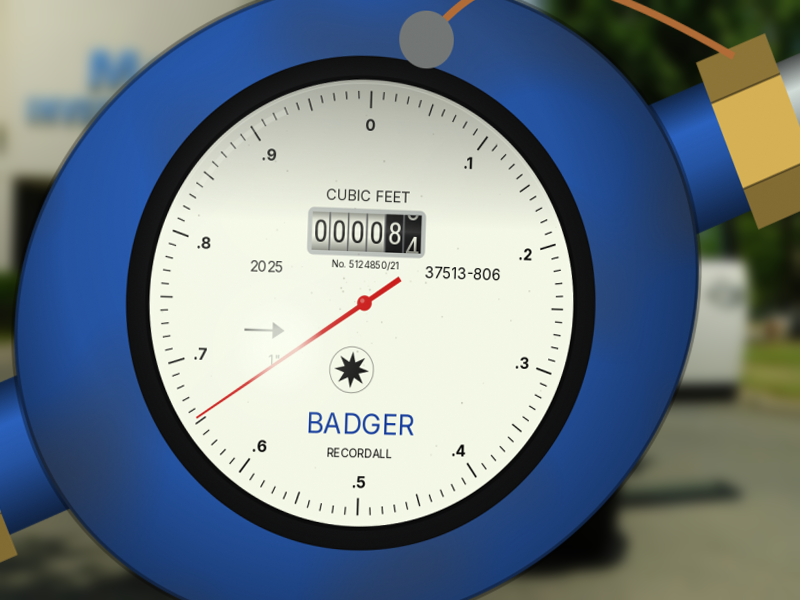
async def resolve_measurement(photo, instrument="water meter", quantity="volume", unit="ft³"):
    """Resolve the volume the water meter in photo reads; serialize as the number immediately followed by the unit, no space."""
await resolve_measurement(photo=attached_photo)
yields 83.65ft³
